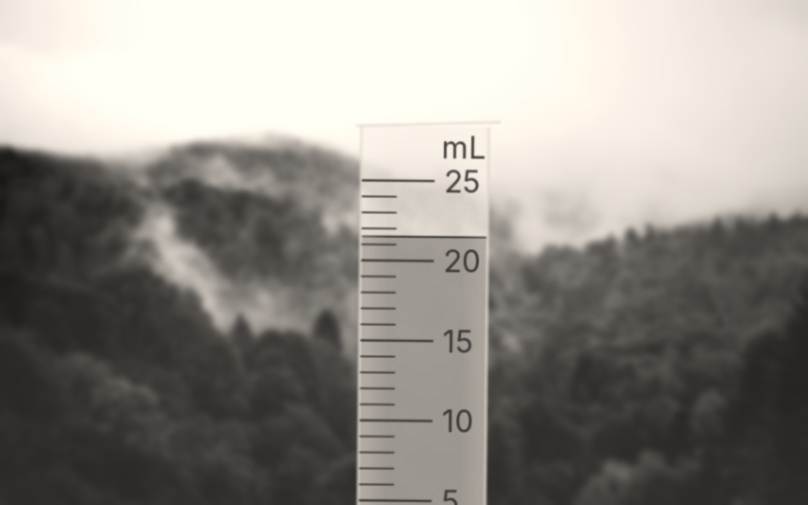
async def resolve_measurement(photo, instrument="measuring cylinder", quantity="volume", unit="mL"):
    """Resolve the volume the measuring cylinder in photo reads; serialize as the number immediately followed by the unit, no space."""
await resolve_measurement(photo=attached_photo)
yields 21.5mL
